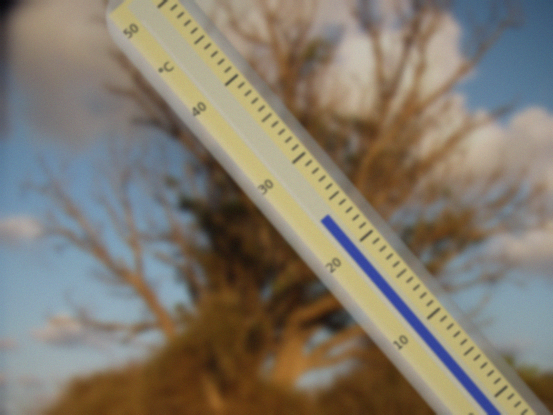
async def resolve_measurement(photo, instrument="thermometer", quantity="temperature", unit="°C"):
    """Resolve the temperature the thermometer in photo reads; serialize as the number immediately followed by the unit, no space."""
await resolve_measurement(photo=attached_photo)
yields 24°C
